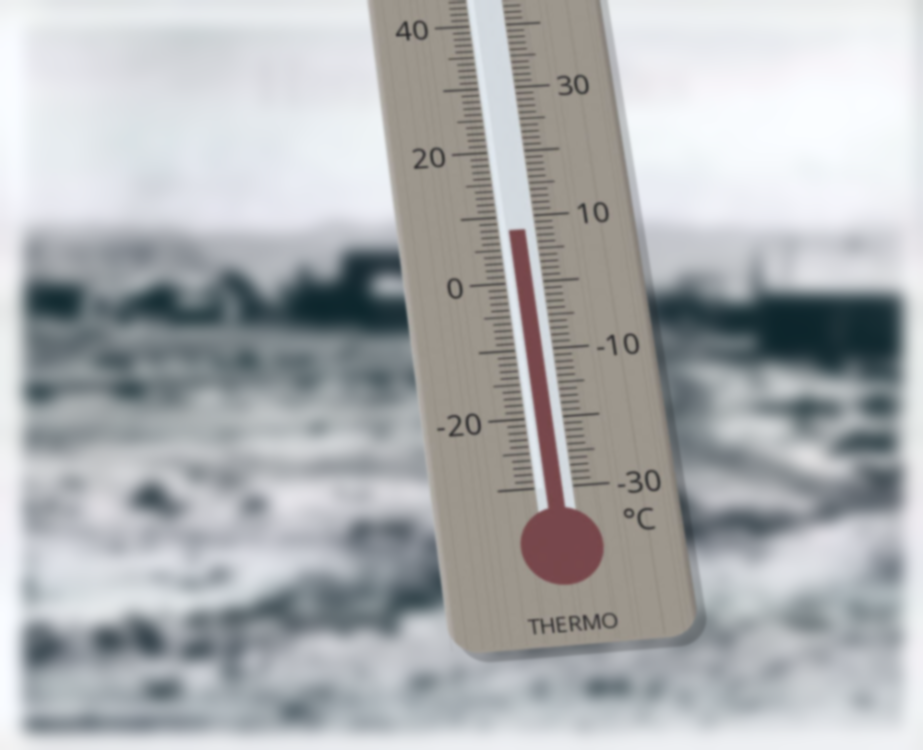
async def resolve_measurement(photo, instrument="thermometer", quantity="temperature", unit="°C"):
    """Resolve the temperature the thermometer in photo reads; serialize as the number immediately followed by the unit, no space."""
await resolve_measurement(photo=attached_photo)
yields 8°C
